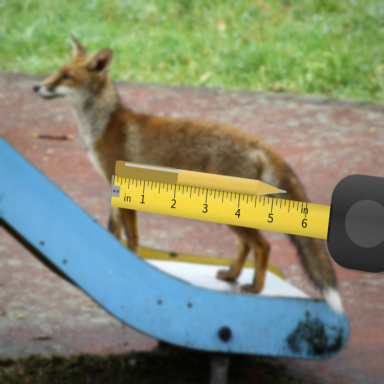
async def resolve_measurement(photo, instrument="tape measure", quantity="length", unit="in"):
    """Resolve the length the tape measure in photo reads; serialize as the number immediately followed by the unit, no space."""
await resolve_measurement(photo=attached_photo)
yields 5.375in
